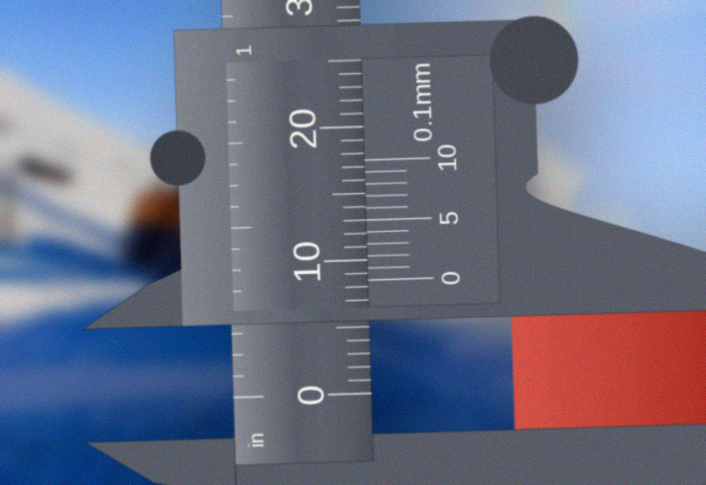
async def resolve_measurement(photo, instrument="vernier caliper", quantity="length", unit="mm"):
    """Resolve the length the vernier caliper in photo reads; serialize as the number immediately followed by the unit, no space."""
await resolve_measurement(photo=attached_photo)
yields 8.5mm
